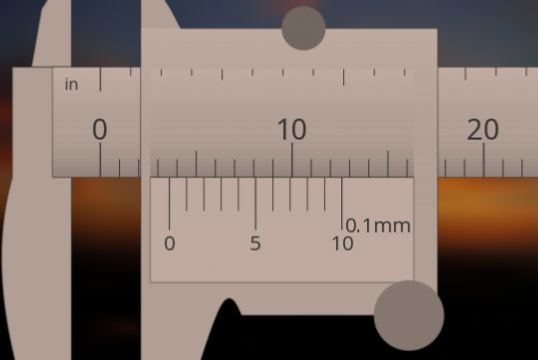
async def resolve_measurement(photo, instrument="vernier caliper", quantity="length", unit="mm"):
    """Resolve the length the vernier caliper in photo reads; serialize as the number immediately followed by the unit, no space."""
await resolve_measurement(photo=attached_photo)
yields 3.6mm
